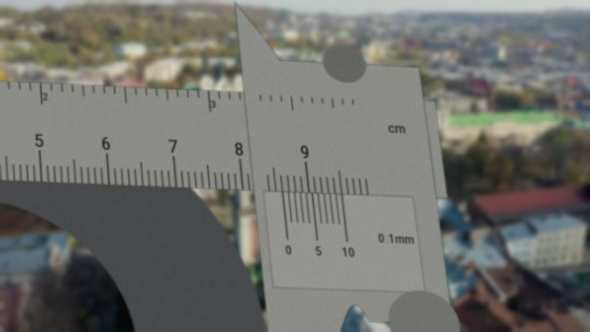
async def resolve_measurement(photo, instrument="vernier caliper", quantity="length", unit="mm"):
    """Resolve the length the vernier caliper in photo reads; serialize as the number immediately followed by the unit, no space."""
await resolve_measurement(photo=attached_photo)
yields 86.0mm
